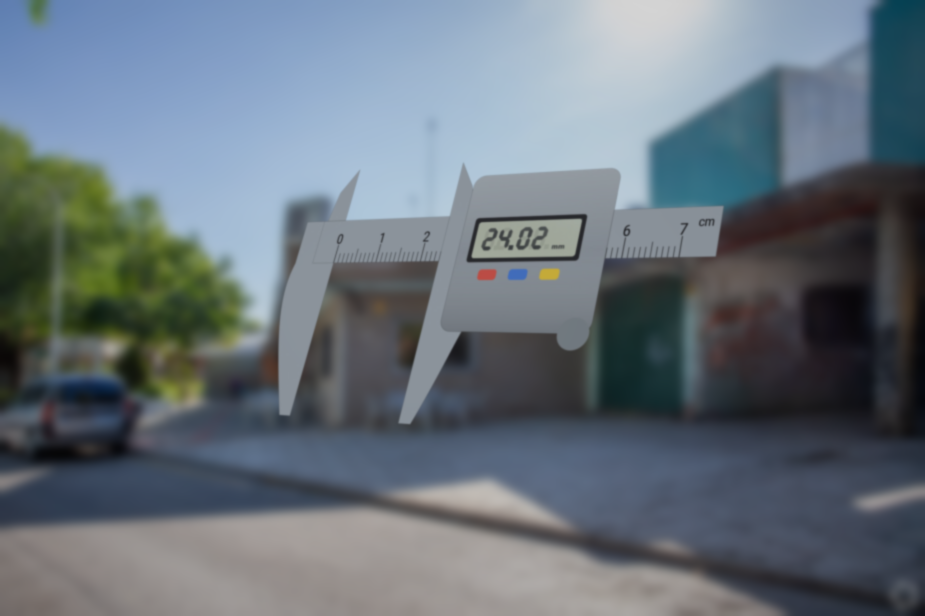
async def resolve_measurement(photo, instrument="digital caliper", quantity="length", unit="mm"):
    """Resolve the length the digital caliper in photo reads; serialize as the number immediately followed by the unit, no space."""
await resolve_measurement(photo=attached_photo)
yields 24.02mm
